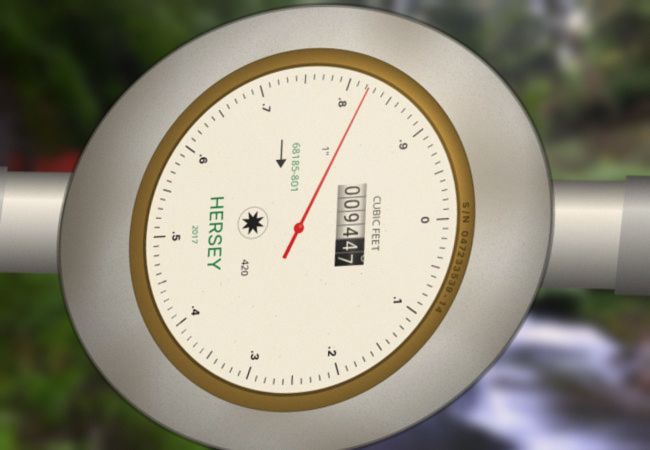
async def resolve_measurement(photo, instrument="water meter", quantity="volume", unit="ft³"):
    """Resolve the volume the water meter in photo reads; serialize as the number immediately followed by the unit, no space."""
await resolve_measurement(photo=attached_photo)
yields 9446.82ft³
